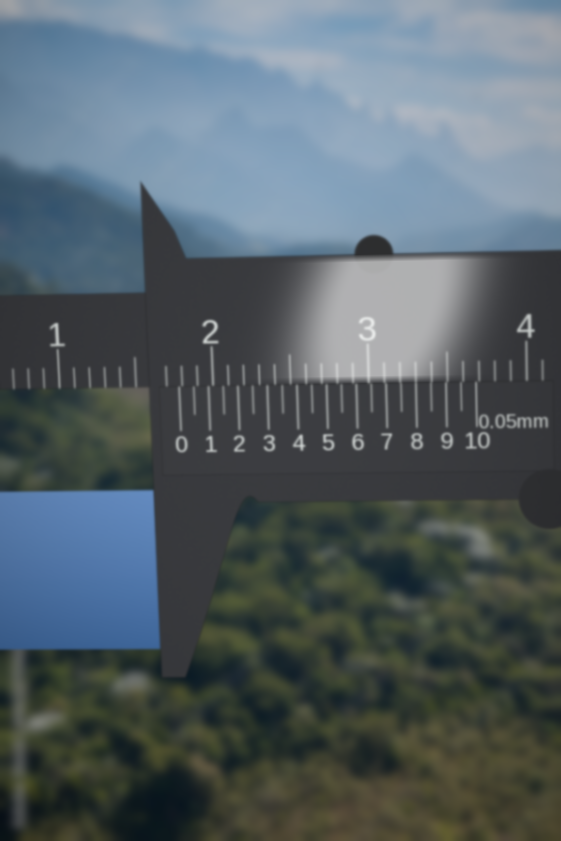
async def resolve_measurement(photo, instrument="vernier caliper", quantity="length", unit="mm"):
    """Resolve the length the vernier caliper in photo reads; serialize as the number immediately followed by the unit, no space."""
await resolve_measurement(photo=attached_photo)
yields 17.8mm
